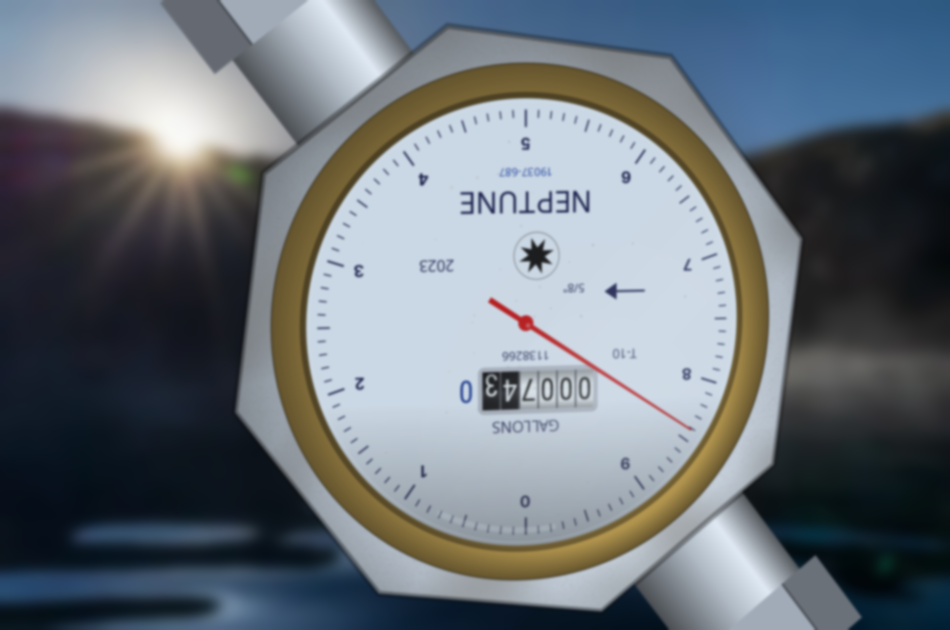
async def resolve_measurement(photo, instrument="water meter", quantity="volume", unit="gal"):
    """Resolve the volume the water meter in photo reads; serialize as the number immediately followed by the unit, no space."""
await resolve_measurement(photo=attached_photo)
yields 7428.4gal
